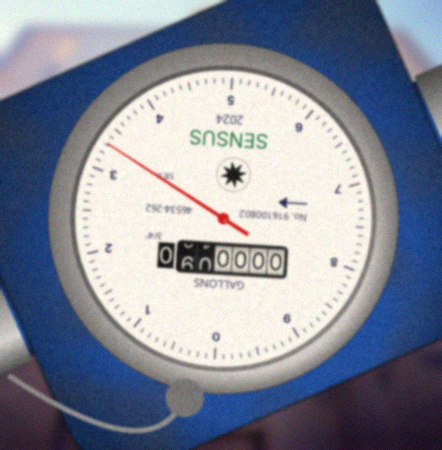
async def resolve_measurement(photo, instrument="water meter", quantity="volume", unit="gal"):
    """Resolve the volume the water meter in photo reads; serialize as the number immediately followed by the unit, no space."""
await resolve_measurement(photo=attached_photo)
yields 93.3gal
